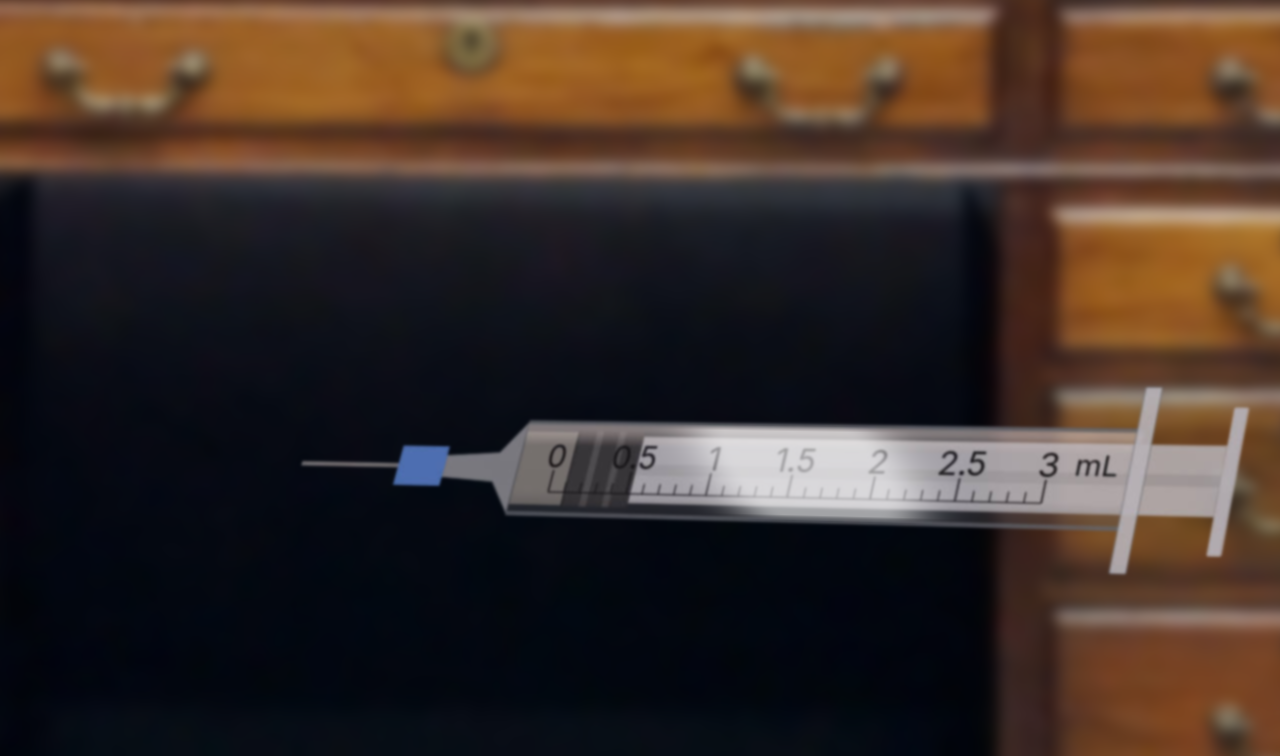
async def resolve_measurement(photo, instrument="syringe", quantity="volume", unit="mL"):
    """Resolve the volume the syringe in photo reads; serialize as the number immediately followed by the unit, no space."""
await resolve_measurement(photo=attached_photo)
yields 0.1mL
